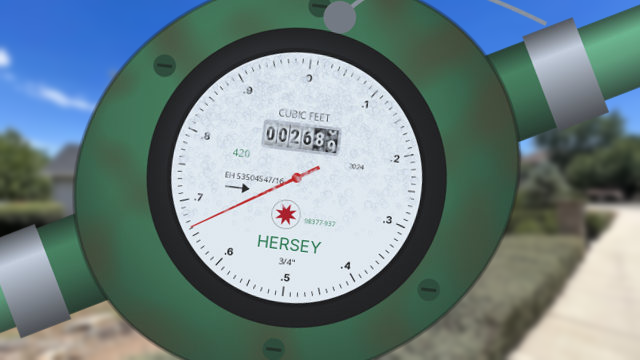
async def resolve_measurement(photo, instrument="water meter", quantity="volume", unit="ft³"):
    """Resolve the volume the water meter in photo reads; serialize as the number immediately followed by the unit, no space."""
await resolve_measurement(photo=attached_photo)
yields 2688.66ft³
